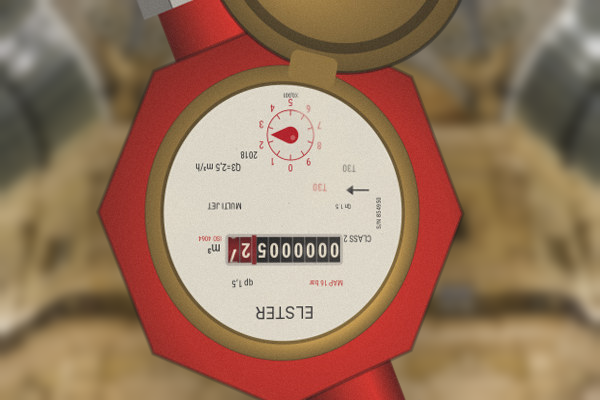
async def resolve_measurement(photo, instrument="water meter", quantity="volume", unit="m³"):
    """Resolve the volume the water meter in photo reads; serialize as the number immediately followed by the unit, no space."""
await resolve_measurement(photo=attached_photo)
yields 5.272m³
